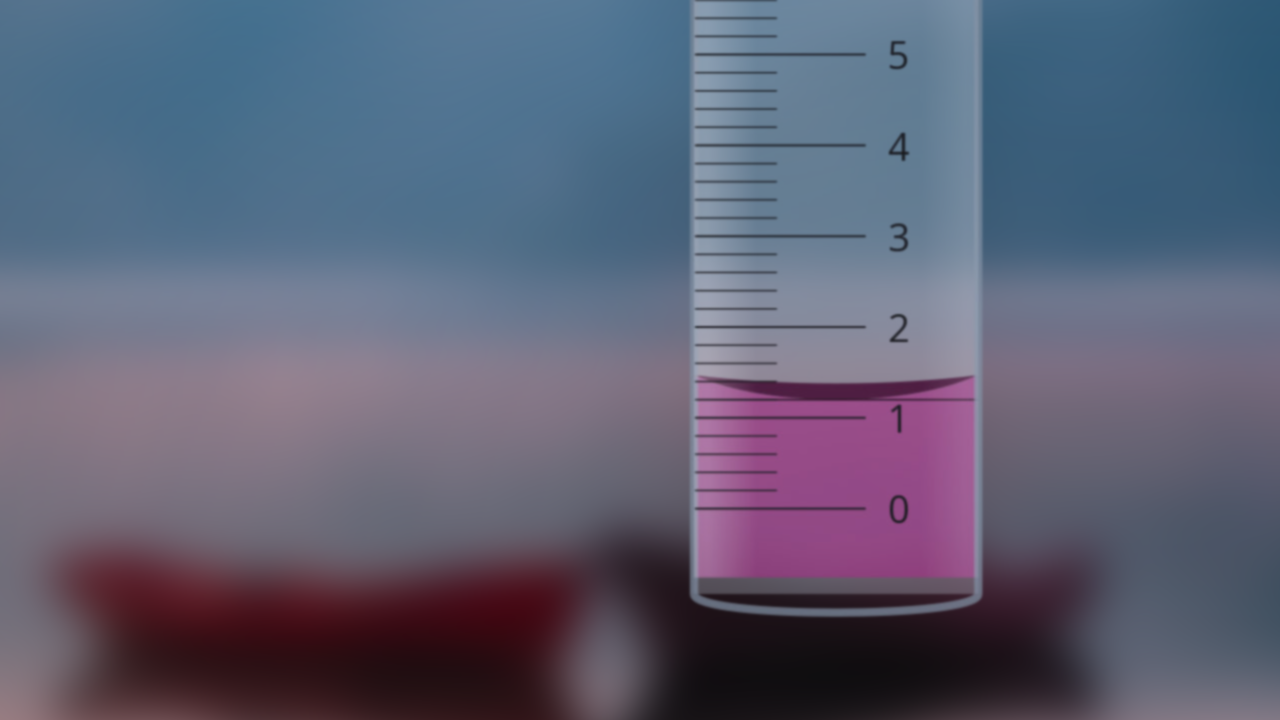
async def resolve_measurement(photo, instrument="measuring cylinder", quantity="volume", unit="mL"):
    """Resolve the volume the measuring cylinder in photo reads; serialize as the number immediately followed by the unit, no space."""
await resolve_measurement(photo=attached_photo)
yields 1.2mL
